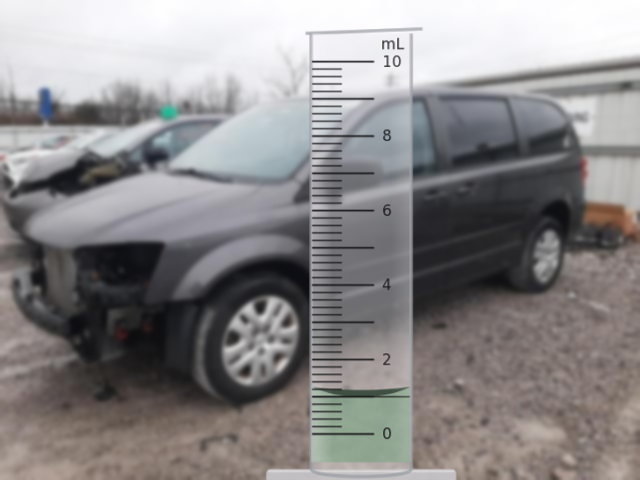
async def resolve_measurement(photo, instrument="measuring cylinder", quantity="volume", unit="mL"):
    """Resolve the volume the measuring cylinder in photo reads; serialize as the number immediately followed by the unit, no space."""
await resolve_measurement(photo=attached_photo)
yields 1mL
